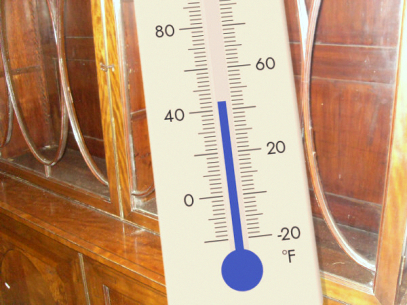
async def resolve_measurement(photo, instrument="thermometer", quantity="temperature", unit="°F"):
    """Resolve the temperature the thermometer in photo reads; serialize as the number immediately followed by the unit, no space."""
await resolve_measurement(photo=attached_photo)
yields 44°F
